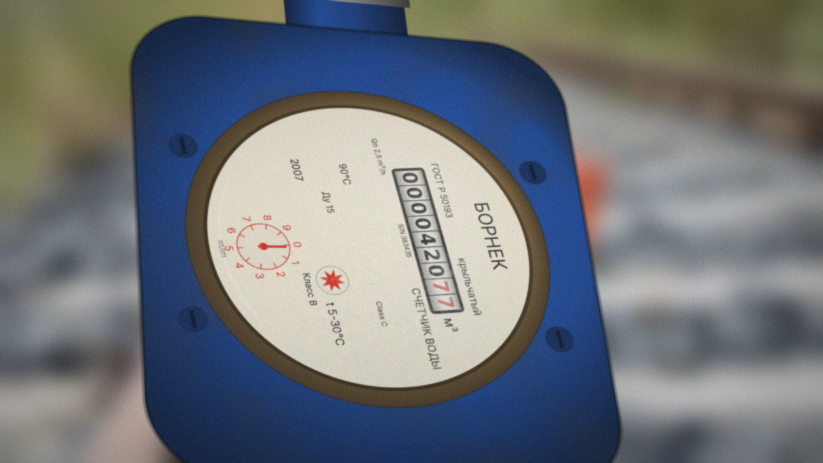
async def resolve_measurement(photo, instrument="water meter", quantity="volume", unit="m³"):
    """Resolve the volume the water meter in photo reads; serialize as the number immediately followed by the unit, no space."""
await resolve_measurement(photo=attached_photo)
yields 420.770m³
